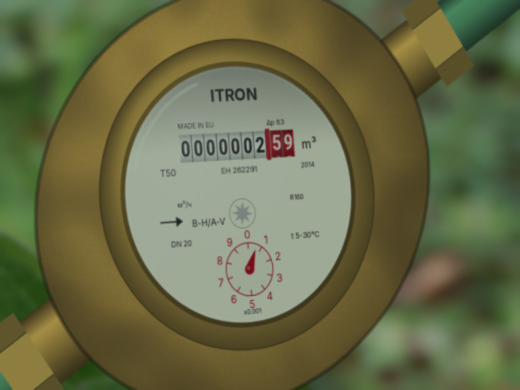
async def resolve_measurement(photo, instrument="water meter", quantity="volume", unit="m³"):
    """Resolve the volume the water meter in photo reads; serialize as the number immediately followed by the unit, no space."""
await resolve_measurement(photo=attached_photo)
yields 2.590m³
